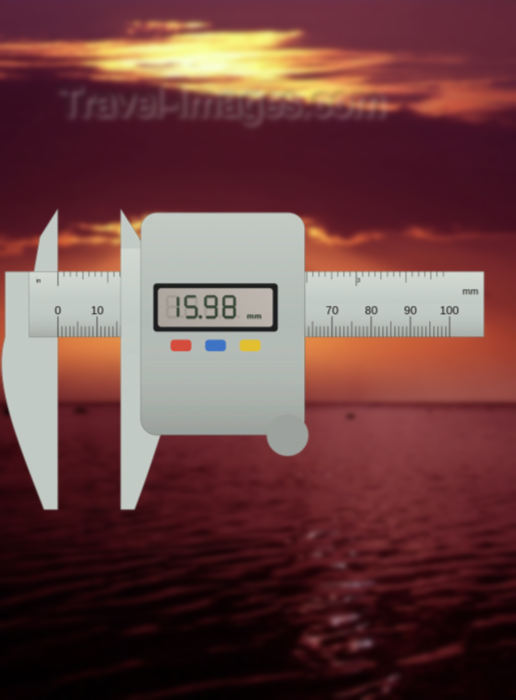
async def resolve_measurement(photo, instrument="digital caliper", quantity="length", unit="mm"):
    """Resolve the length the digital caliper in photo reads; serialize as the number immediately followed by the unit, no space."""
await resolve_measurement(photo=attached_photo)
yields 15.98mm
